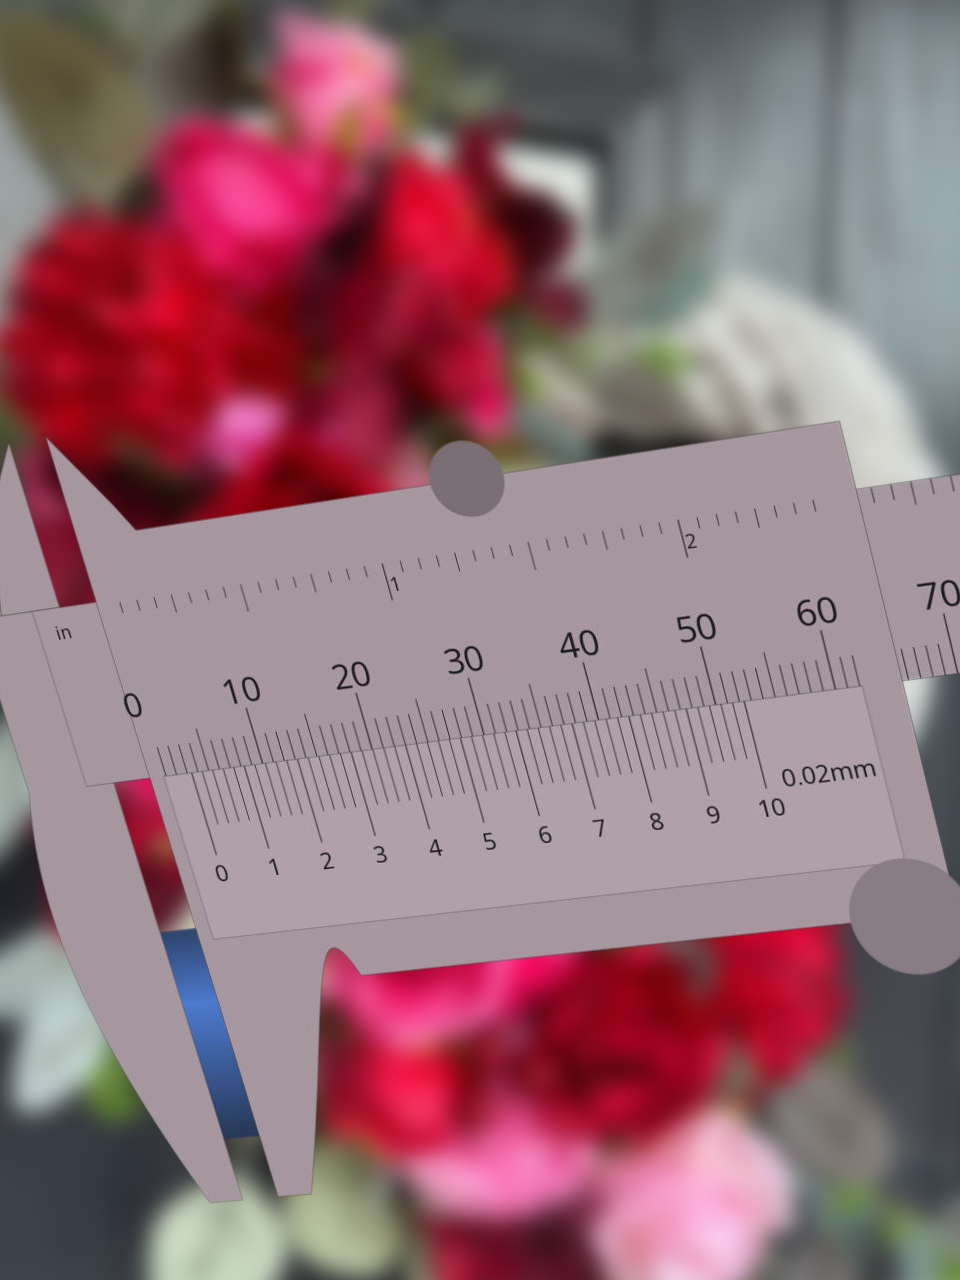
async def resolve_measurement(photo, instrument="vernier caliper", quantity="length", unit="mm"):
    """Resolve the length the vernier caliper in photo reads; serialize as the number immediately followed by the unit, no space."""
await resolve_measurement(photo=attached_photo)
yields 3.4mm
